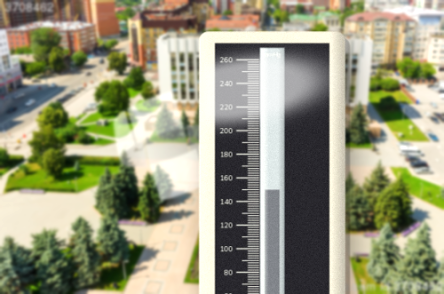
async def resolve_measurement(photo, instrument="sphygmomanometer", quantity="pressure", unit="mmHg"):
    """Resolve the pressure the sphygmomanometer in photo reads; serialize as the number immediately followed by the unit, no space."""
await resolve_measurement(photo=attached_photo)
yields 150mmHg
